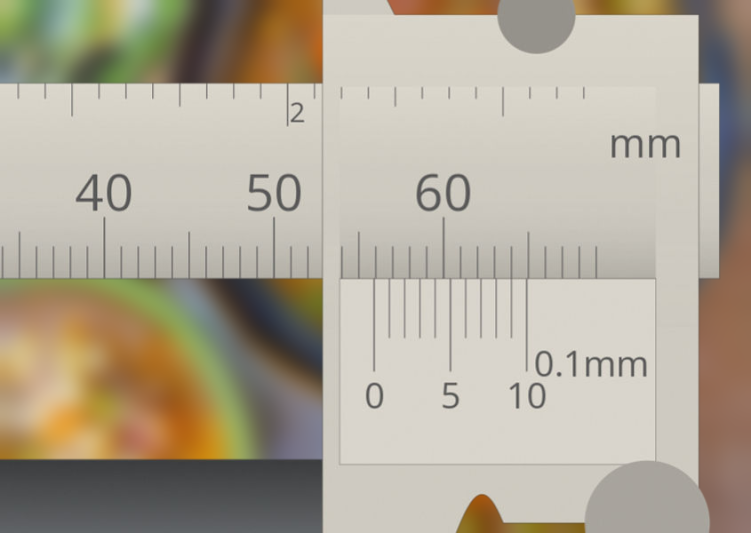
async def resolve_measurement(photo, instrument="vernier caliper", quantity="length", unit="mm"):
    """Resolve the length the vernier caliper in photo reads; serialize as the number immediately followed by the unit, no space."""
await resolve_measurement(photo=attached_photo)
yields 55.9mm
